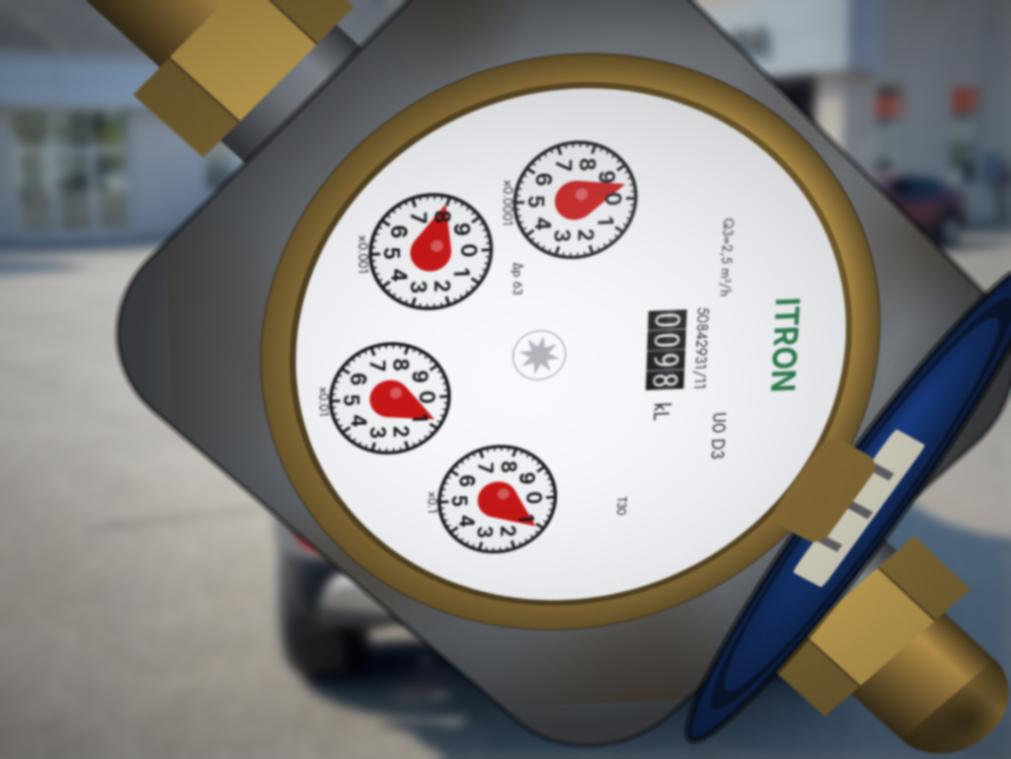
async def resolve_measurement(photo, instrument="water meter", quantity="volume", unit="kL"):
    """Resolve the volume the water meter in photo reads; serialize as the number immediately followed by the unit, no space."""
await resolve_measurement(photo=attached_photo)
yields 98.1079kL
